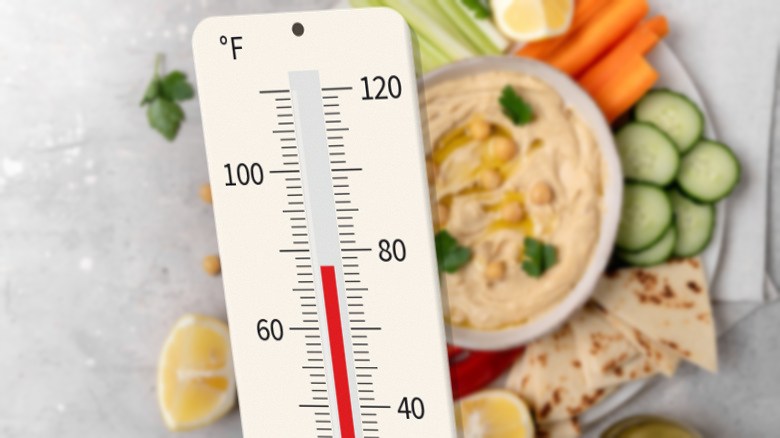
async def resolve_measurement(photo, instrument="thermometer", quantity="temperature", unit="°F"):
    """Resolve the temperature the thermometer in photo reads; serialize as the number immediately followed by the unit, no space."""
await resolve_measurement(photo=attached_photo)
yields 76°F
